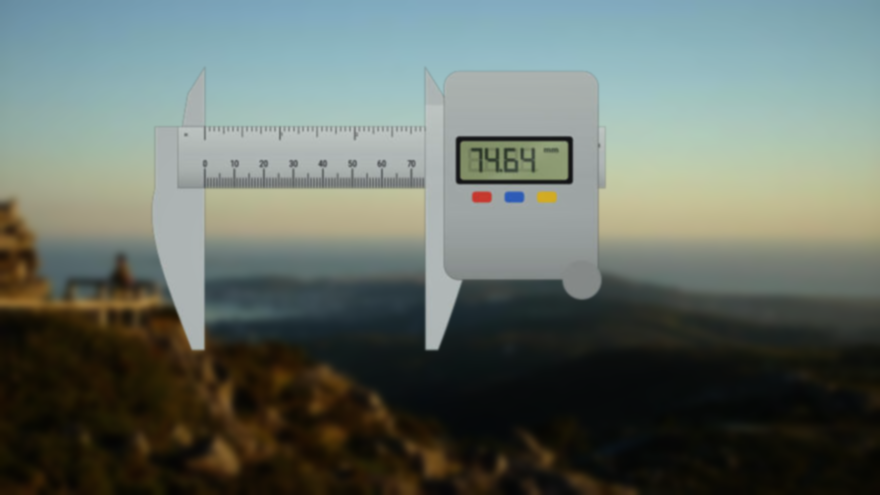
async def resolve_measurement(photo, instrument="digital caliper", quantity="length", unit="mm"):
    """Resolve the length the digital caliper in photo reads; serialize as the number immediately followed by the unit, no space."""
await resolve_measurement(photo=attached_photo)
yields 74.64mm
